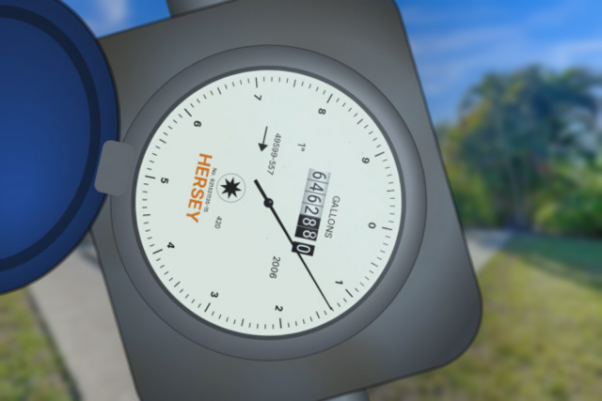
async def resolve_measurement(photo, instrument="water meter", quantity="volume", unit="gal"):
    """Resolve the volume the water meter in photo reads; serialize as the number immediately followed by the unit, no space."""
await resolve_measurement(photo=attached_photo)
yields 6462881.3gal
